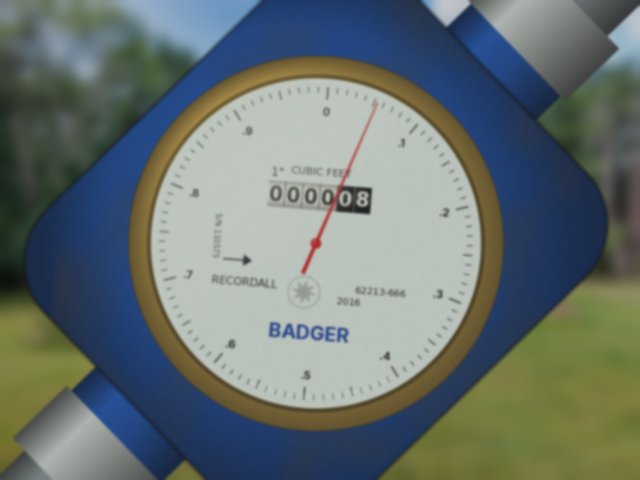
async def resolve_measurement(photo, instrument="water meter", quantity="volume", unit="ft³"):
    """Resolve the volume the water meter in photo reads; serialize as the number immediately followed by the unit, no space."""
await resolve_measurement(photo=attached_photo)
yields 8.05ft³
